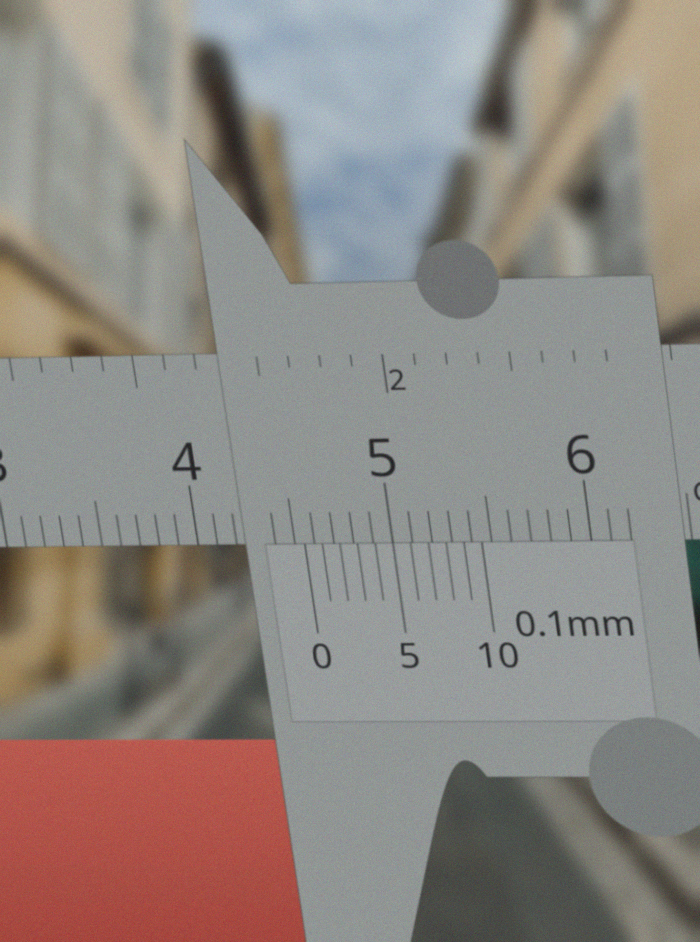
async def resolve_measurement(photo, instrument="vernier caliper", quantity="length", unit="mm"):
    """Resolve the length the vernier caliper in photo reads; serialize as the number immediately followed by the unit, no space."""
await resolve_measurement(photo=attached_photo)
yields 45.5mm
